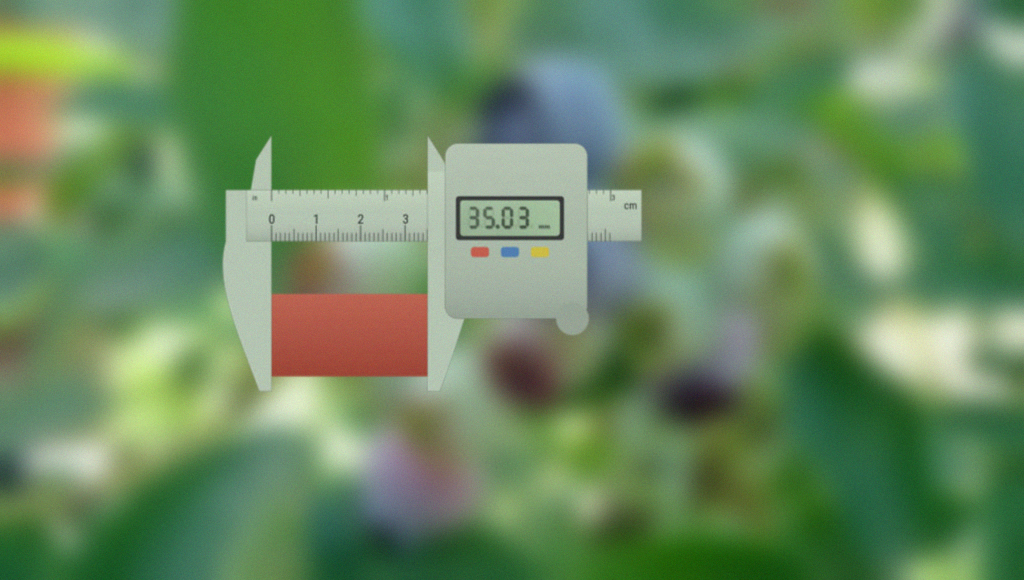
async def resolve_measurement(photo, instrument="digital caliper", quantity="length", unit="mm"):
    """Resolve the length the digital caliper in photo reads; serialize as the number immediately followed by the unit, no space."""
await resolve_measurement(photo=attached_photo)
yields 35.03mm
